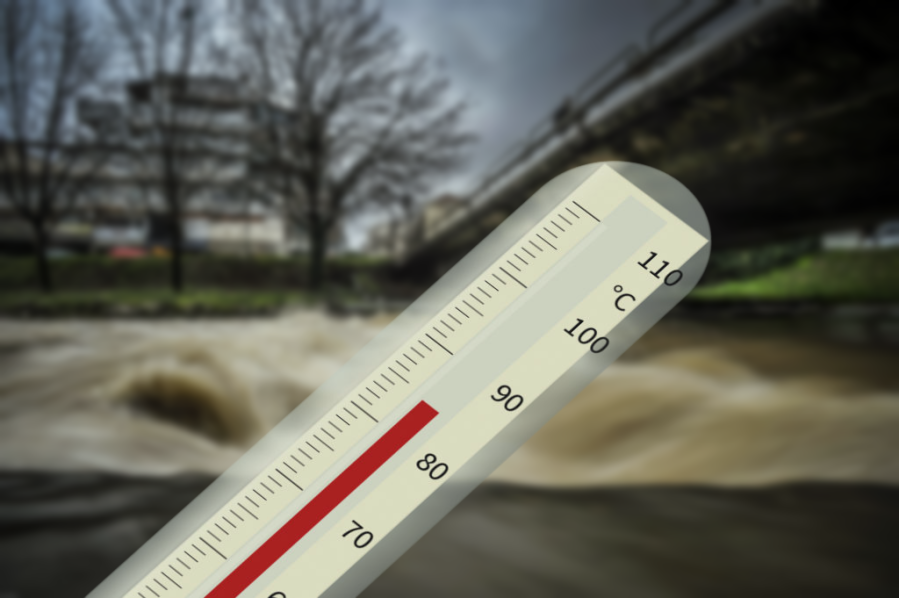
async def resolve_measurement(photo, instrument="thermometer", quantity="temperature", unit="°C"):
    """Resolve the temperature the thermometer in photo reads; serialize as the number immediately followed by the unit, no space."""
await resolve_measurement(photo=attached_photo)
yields 84.5°C
